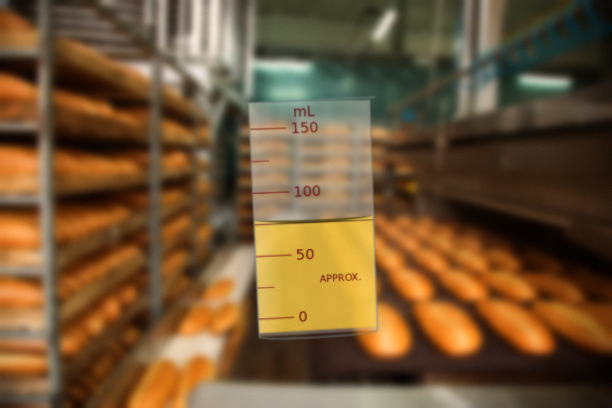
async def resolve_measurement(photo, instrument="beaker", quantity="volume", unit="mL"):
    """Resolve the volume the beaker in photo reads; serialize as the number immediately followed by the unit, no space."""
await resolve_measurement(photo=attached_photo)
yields 75mL
